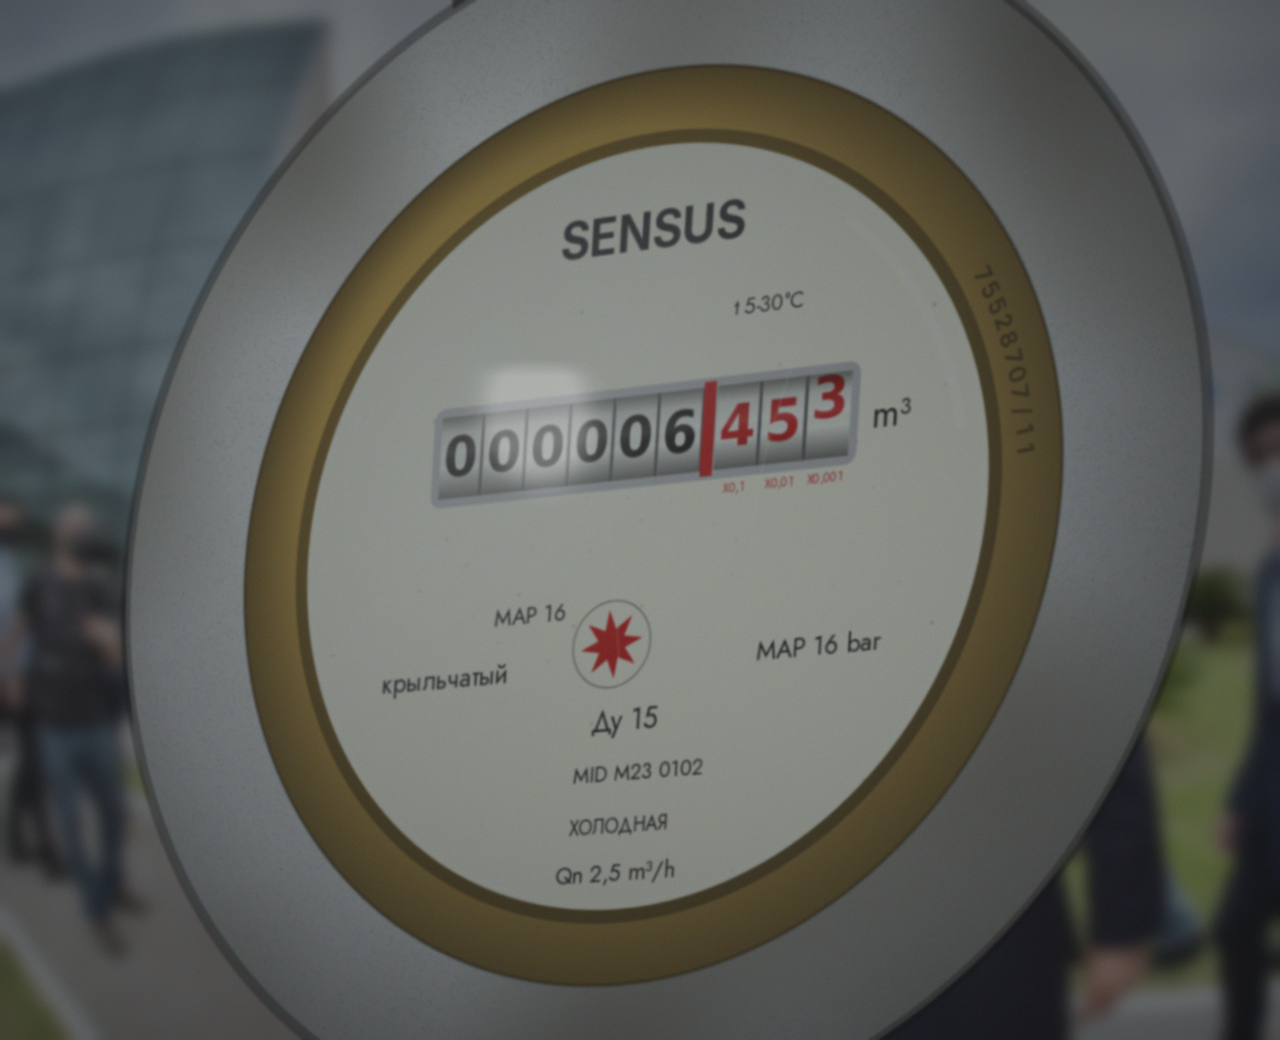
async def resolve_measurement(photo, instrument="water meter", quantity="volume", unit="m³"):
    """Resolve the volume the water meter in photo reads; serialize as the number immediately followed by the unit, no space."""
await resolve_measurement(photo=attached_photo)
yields 6.453m³
